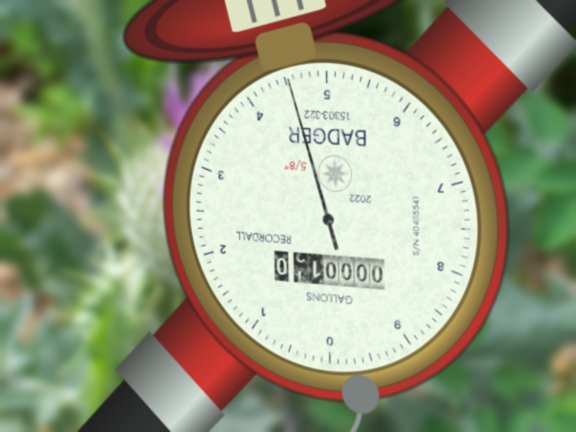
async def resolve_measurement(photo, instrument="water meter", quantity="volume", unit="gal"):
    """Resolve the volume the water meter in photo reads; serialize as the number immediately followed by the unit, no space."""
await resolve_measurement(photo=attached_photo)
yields 114.5gal
